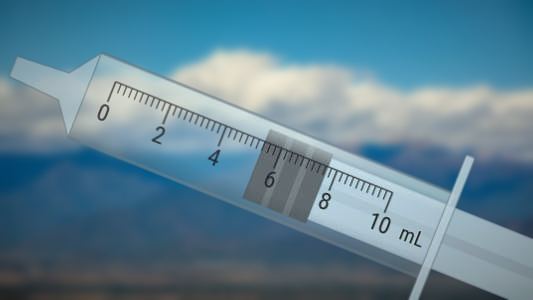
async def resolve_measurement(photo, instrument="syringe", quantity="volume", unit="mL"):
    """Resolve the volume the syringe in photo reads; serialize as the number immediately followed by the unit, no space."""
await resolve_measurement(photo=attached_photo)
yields 5.4mL
